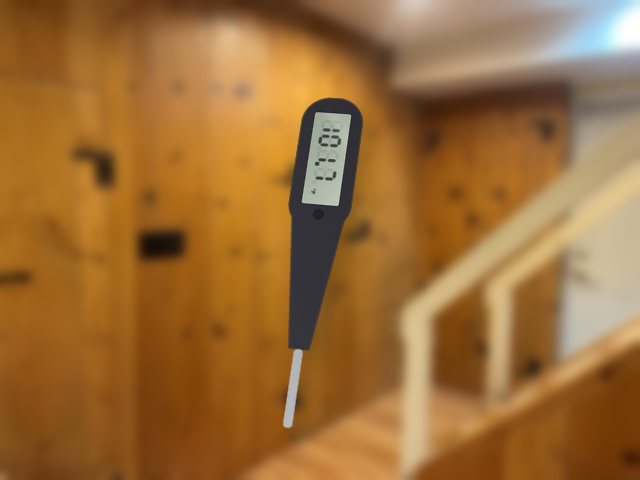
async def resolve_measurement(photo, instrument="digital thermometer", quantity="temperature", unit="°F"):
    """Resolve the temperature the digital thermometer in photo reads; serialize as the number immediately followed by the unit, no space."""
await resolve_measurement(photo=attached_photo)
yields 101.7°F
